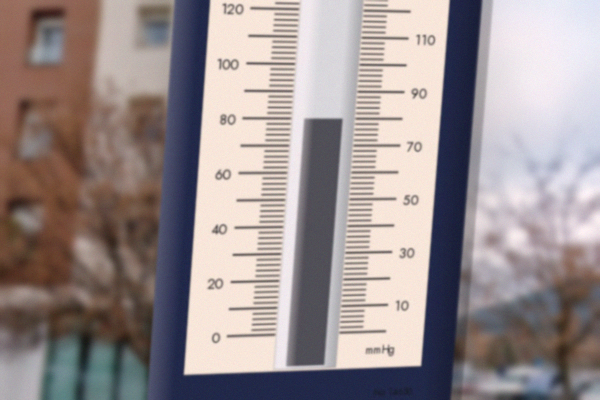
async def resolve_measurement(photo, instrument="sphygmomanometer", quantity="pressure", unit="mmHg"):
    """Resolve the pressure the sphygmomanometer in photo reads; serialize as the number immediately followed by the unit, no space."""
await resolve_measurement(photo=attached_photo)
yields 80mmHg
